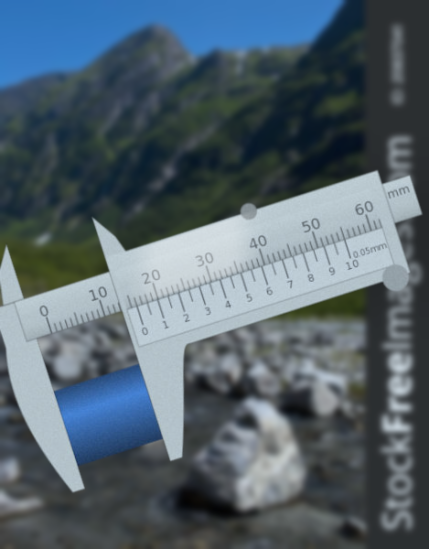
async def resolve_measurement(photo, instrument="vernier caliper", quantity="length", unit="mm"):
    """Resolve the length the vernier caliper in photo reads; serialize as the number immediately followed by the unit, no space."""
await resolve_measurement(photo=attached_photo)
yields 16.0mm
